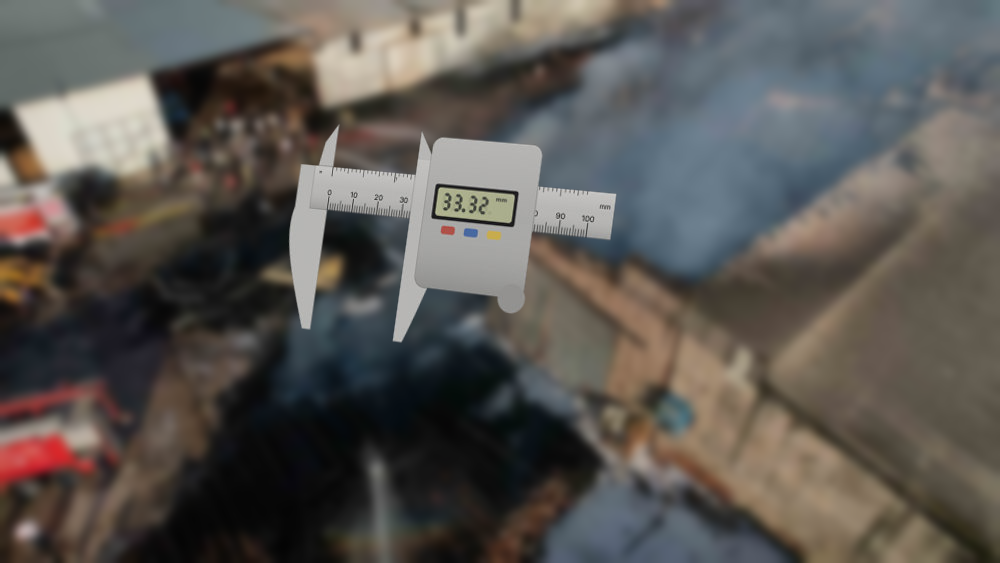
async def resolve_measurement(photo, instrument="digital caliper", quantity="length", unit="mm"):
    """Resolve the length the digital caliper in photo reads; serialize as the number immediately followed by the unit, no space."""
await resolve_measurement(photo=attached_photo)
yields 33.32mm
